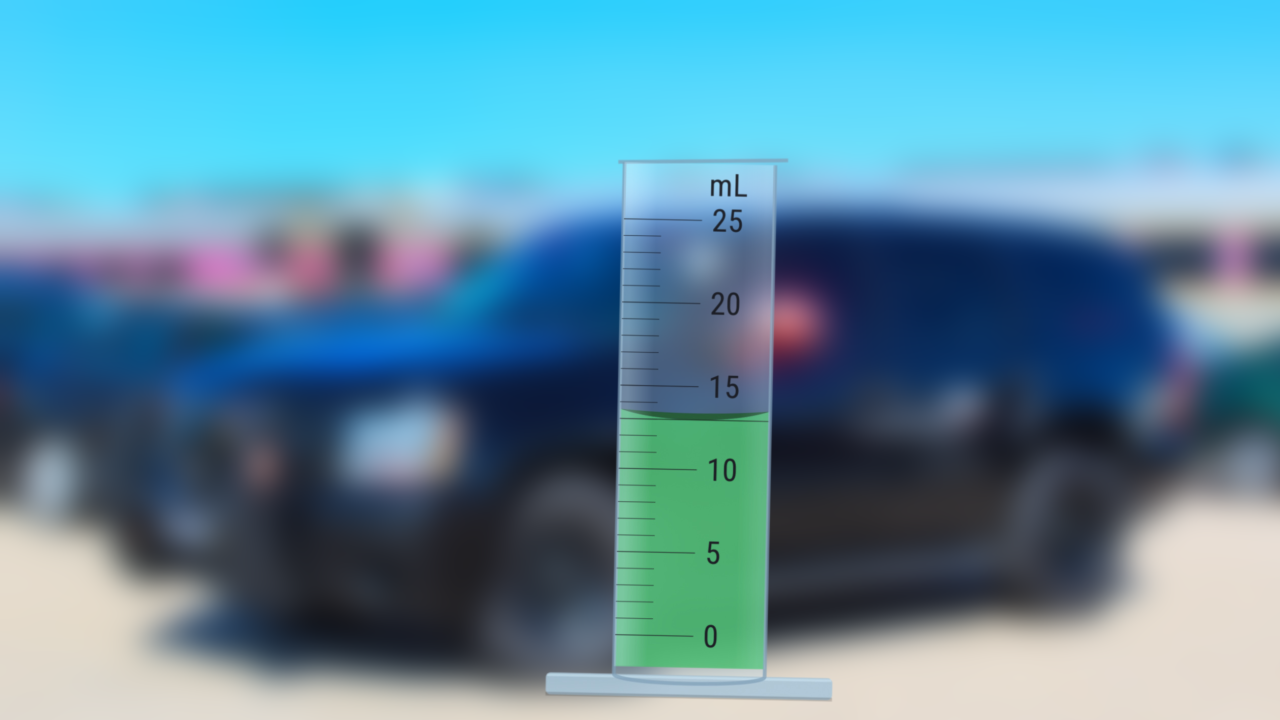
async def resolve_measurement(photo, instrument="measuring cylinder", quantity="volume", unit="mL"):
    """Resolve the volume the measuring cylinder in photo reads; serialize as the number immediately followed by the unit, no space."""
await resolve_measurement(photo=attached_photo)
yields 13mL
